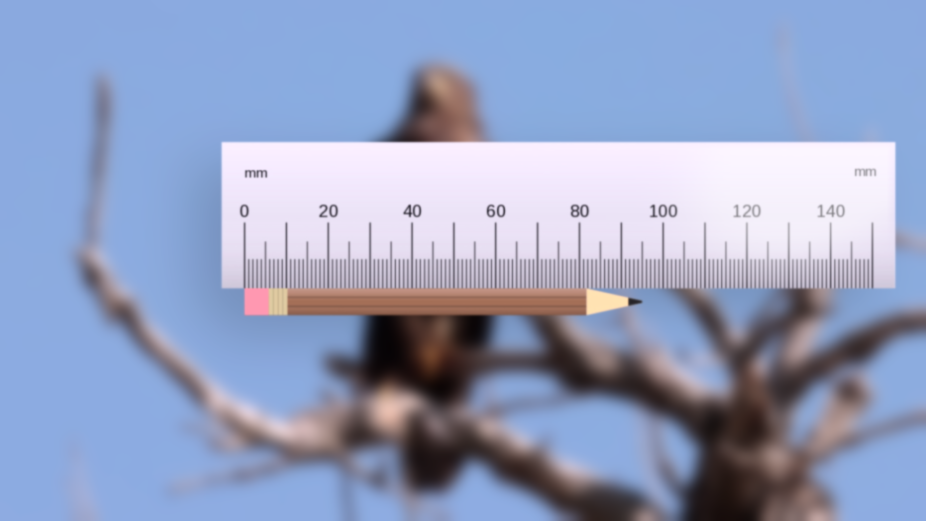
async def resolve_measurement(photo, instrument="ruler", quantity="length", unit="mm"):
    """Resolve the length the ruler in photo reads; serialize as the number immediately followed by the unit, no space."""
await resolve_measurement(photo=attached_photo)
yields 95mm
